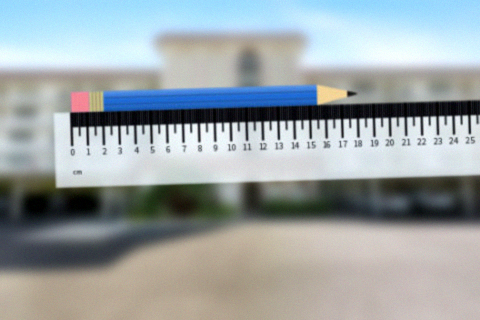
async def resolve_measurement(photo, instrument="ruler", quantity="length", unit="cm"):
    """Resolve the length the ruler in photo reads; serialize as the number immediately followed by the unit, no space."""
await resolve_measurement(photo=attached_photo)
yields 18cm
